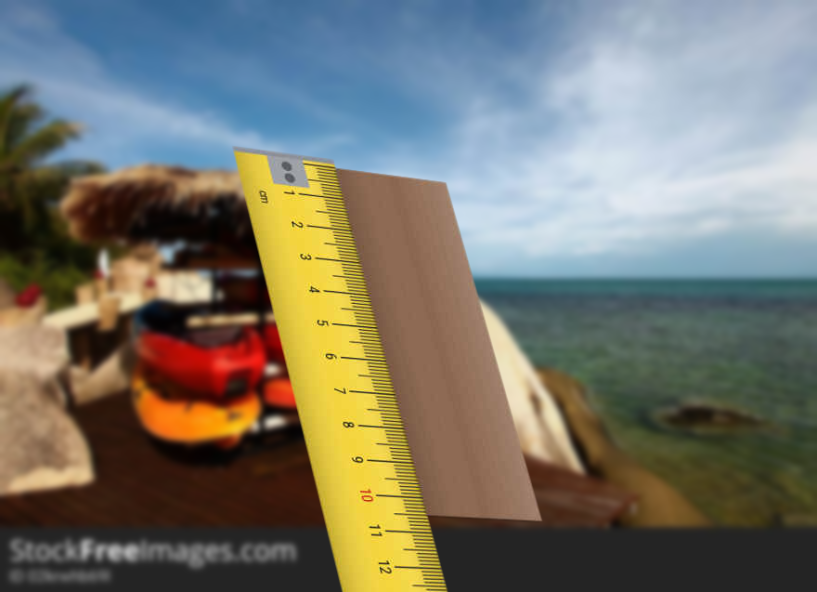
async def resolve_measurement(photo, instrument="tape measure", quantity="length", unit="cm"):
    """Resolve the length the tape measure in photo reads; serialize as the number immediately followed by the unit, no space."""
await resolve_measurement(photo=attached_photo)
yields 10.5cm
